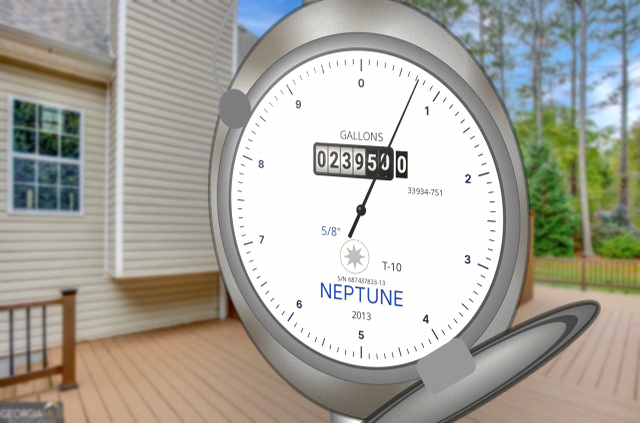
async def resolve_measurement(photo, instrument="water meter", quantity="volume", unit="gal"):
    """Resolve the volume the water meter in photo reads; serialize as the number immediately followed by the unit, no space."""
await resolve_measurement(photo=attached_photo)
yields 239500.7gal
